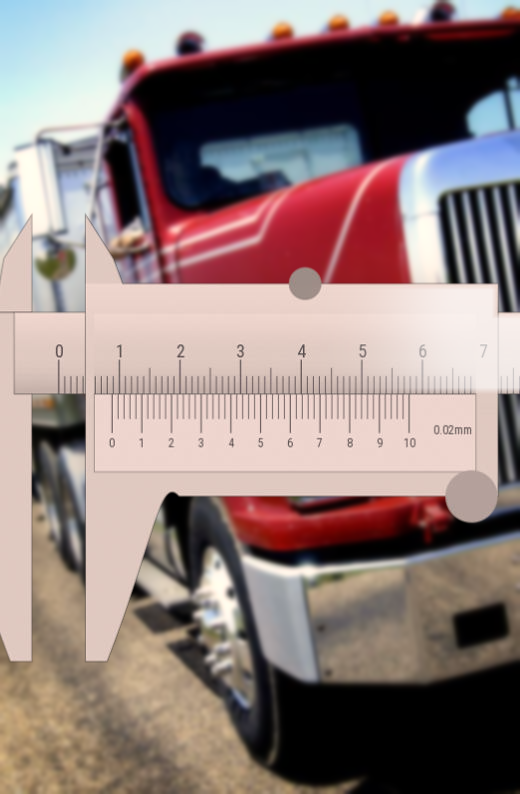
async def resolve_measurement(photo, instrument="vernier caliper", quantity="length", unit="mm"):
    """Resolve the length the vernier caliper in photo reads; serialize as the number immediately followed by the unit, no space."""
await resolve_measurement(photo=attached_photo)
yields 8.8mm
